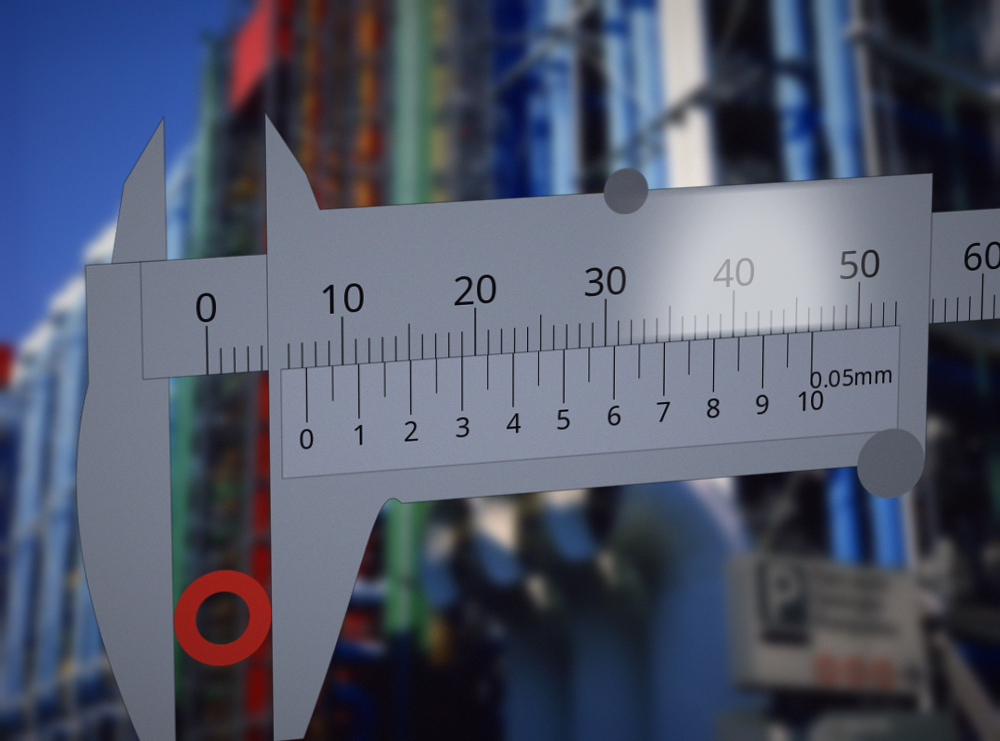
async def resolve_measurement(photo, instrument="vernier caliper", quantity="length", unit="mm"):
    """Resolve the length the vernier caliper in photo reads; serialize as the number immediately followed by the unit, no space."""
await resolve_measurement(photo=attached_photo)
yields 7.3mm
